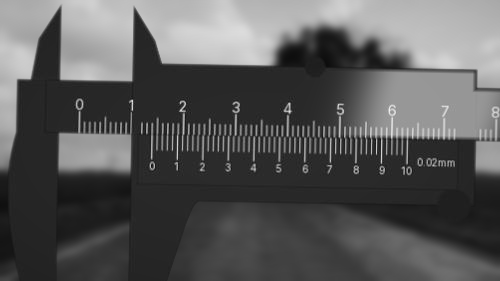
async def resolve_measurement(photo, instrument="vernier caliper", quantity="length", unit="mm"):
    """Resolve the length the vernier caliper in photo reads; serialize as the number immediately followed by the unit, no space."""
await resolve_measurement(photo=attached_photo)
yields 14.0mm
